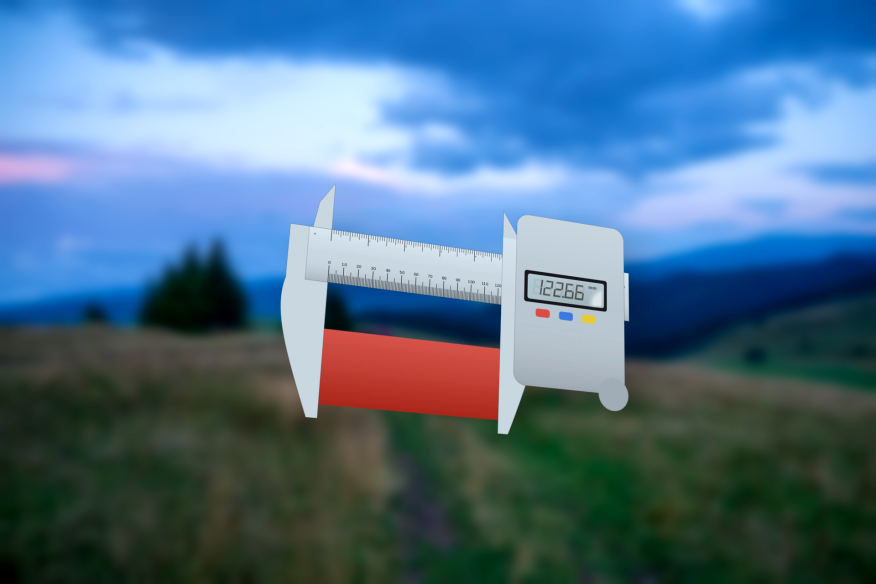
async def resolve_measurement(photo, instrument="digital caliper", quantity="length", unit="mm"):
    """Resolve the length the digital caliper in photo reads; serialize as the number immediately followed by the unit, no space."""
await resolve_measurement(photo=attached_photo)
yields 122.66mm
